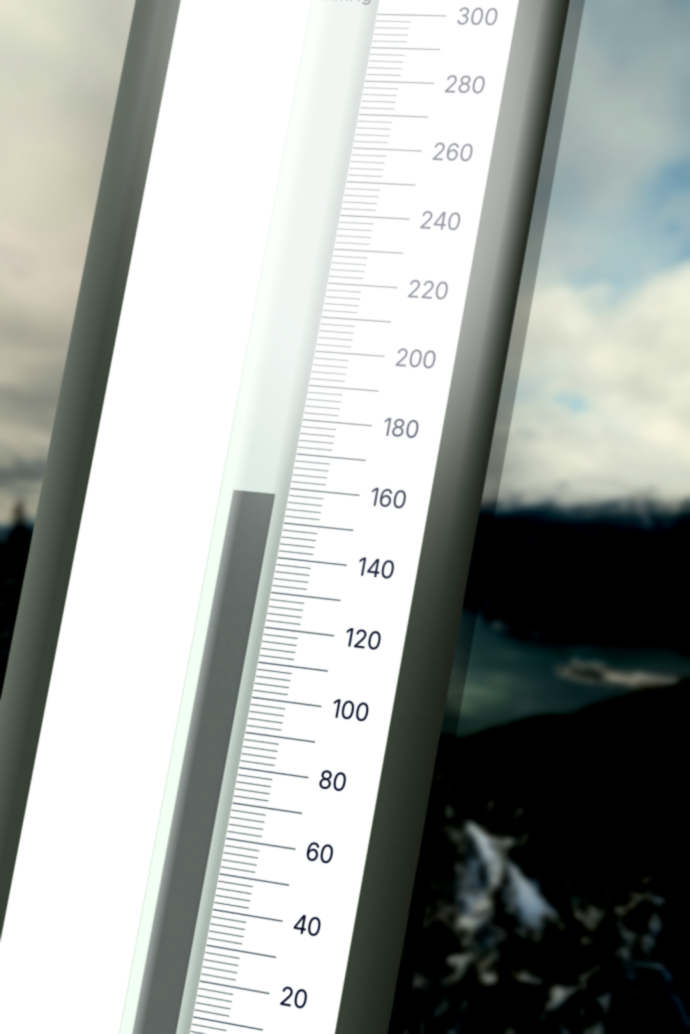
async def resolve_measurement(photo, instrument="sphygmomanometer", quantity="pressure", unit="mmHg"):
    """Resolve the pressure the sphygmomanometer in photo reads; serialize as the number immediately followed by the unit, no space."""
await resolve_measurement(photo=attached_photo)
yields 158mmHg
